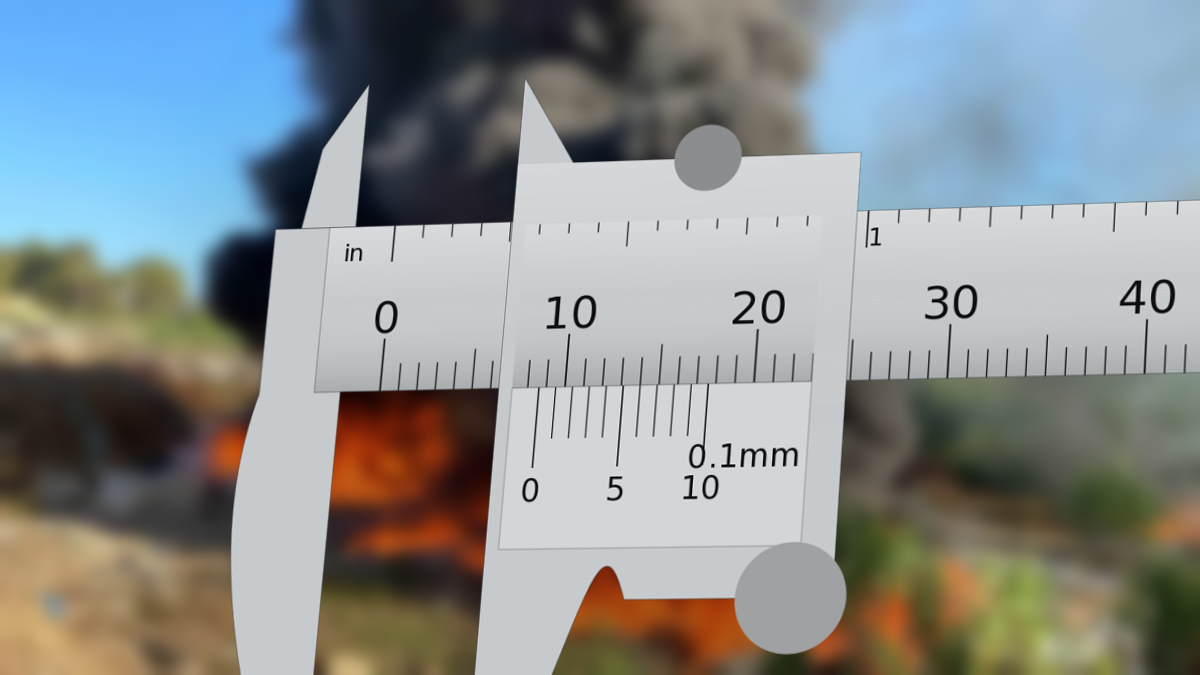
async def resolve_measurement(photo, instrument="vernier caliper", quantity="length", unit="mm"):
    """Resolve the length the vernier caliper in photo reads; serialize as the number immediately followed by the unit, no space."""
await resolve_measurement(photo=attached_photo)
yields 8.6mm
